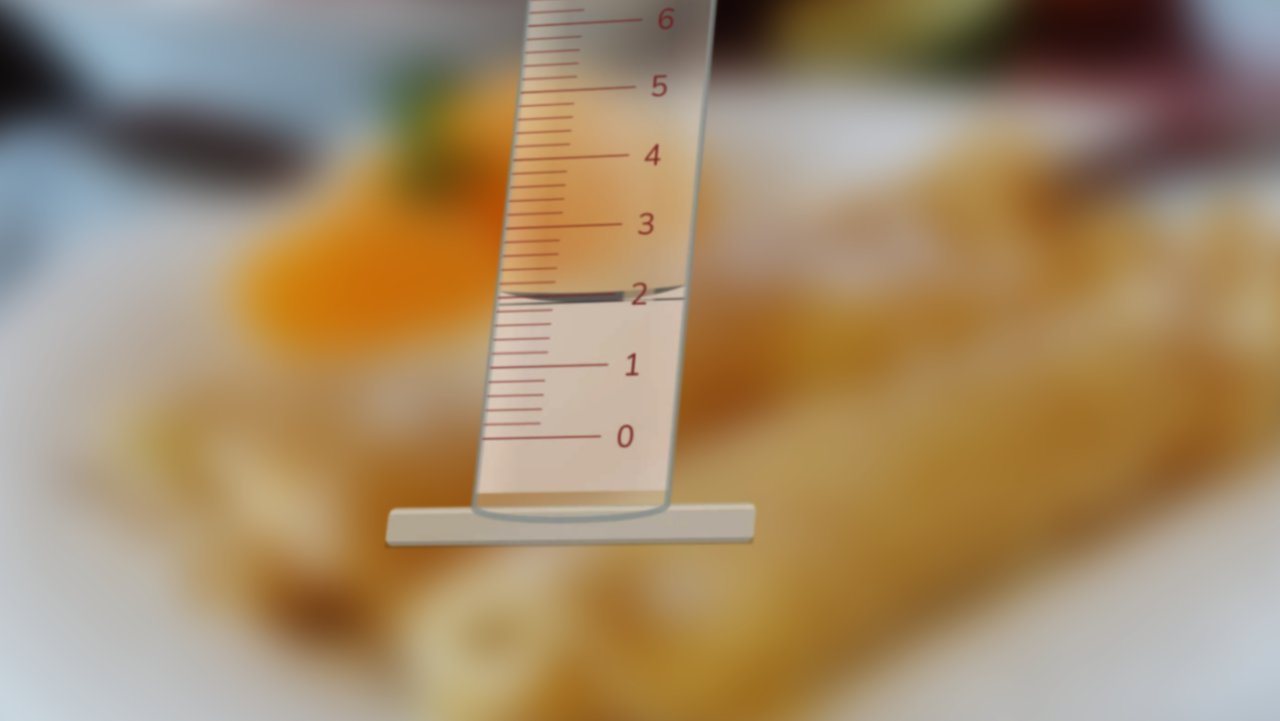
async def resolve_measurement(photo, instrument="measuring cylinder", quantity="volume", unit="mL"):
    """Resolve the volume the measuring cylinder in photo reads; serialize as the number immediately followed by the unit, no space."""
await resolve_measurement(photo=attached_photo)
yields 1.9mL
